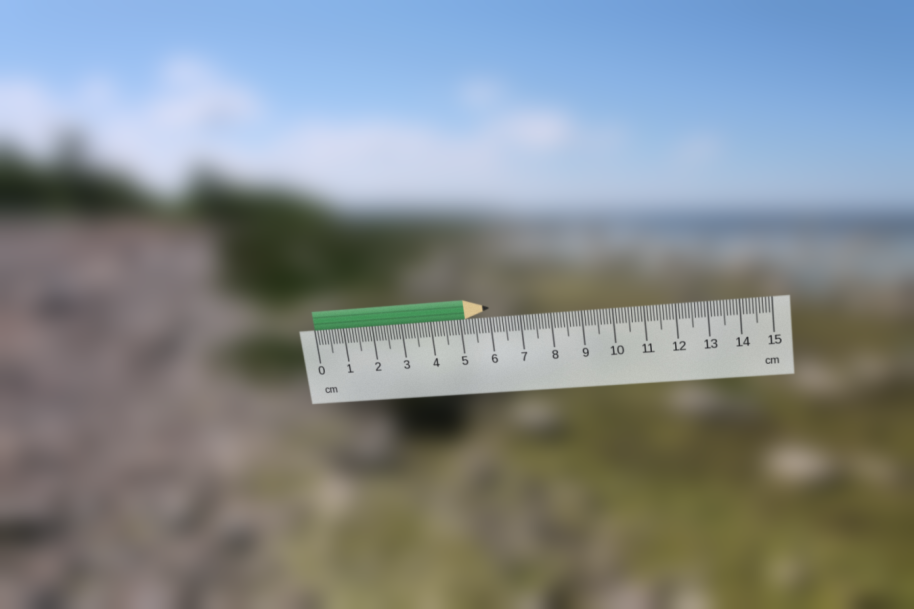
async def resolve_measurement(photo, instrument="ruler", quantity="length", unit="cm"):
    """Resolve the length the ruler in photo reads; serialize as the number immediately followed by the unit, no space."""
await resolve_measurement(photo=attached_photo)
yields 6cm
